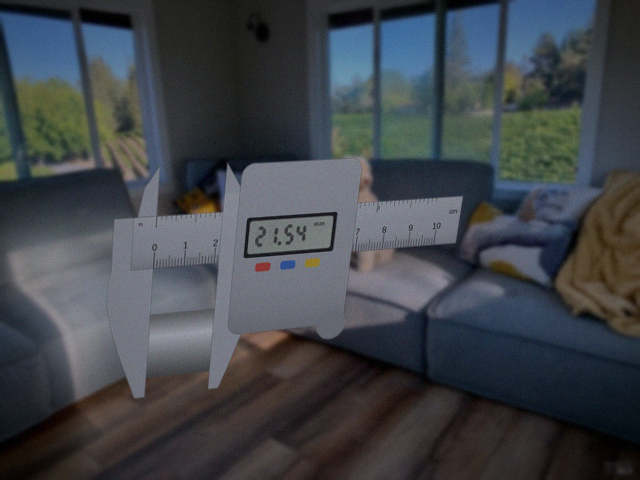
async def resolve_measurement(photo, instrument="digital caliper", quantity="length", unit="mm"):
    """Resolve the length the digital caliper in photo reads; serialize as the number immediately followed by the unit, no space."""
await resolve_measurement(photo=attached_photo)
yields 21.54mm
